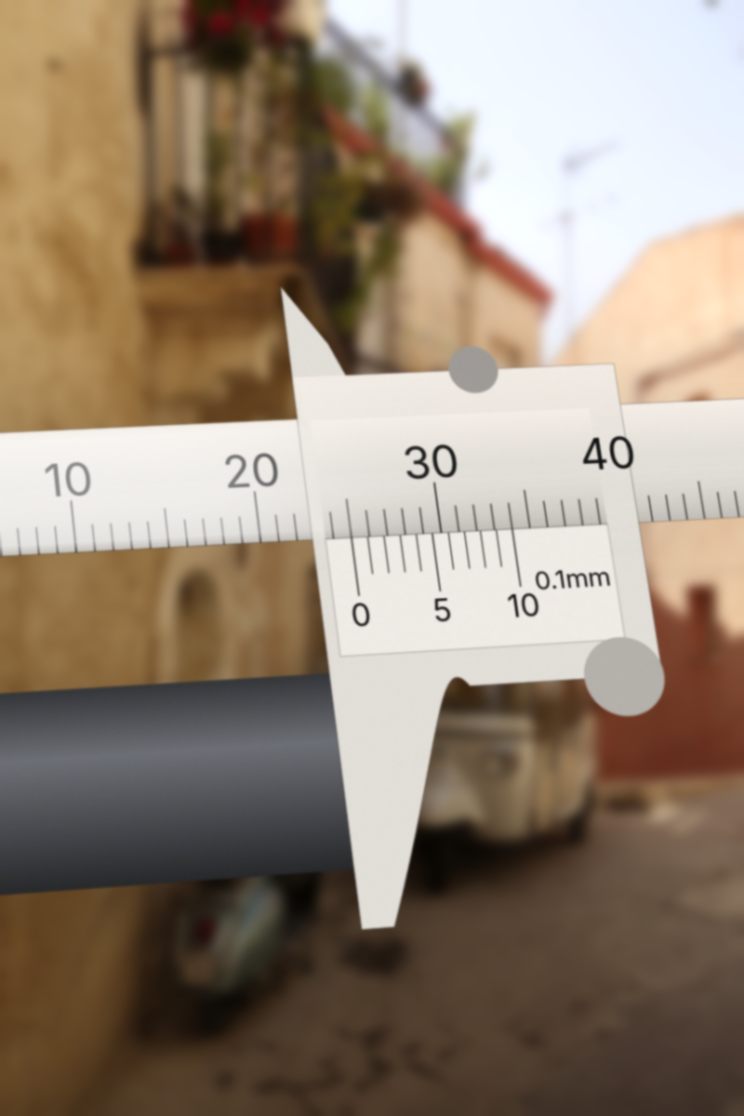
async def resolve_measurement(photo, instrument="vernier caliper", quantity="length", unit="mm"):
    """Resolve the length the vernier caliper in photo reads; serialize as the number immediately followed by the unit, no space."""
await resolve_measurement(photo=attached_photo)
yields 25.0mm
